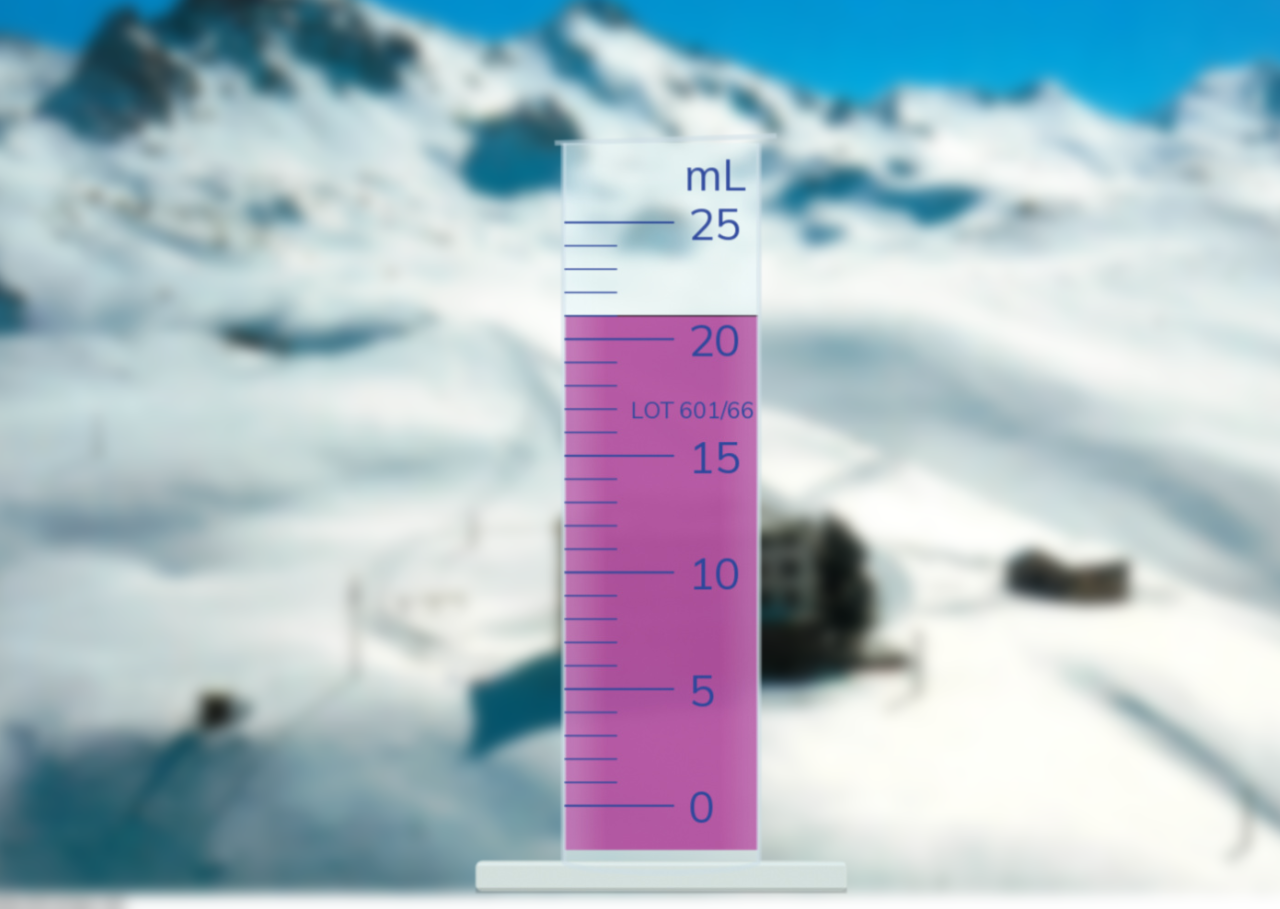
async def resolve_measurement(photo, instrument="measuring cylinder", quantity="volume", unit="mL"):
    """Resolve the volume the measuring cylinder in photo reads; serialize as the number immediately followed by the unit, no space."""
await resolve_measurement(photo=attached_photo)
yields 21mL
